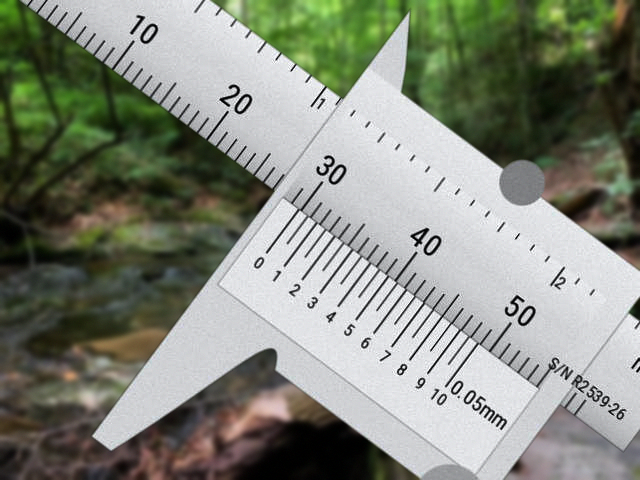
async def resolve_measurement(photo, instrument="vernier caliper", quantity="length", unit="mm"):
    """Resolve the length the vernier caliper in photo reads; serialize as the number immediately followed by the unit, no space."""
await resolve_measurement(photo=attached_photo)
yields 29.8mm
